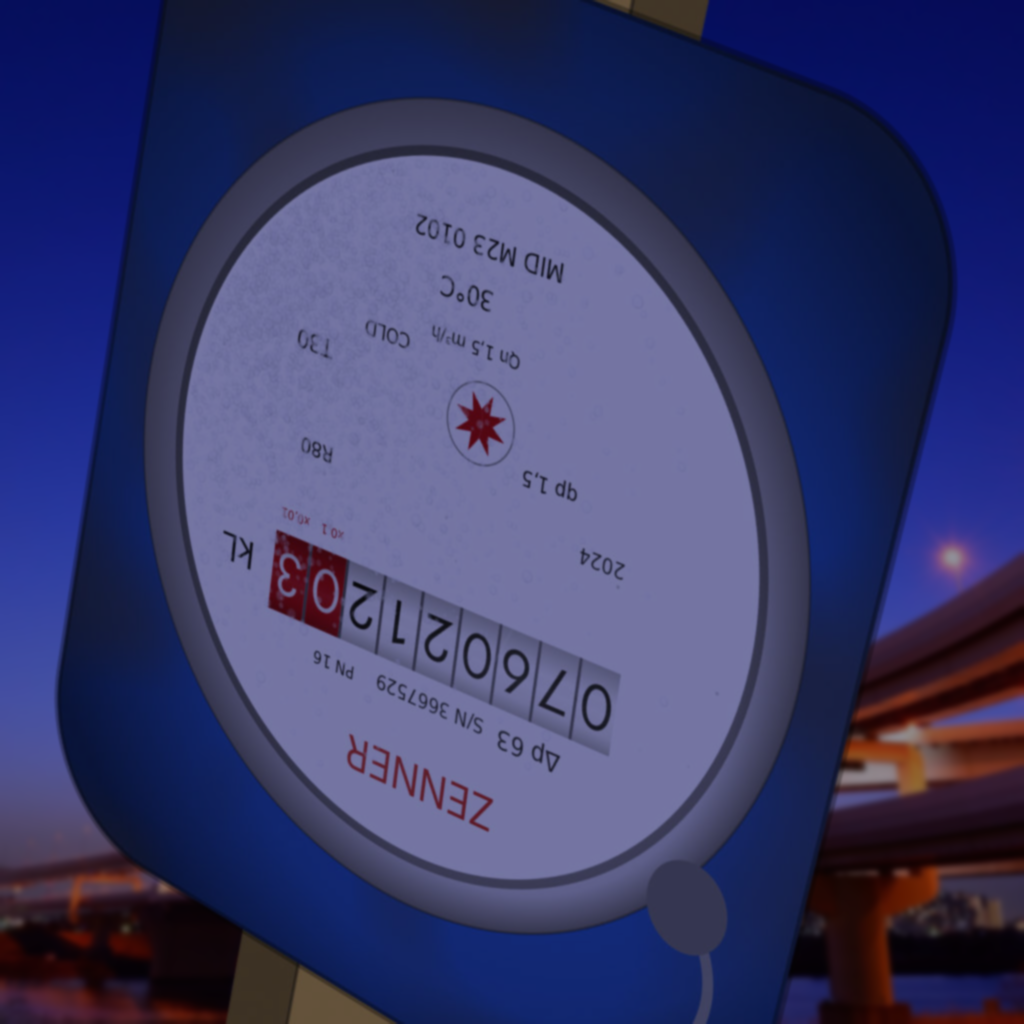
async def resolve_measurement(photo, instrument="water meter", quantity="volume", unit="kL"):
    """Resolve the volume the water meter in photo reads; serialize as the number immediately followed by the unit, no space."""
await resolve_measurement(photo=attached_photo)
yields 760212.03kL
